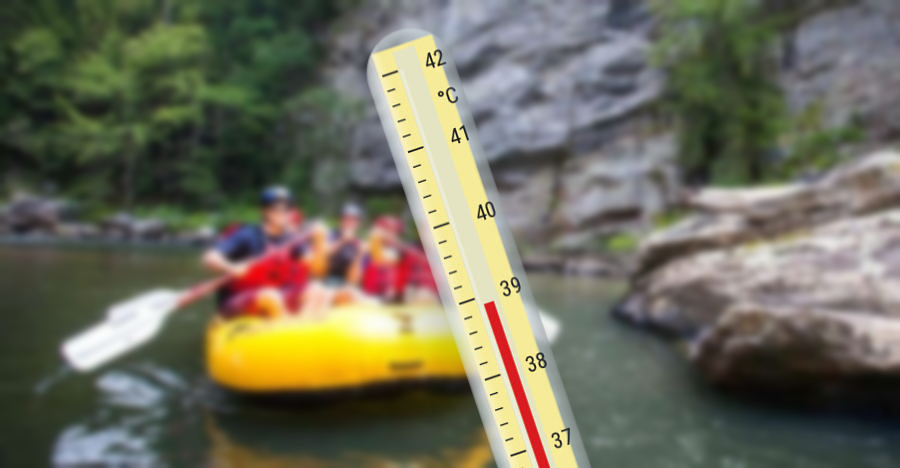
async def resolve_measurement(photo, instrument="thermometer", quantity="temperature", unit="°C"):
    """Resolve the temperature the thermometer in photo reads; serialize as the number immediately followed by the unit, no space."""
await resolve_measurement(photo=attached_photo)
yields 38.9°C
